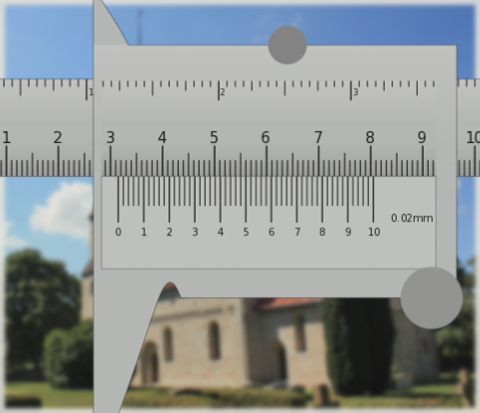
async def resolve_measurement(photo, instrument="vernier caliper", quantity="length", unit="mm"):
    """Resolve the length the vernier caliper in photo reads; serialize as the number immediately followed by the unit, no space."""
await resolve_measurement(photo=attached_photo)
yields 31.5mm
